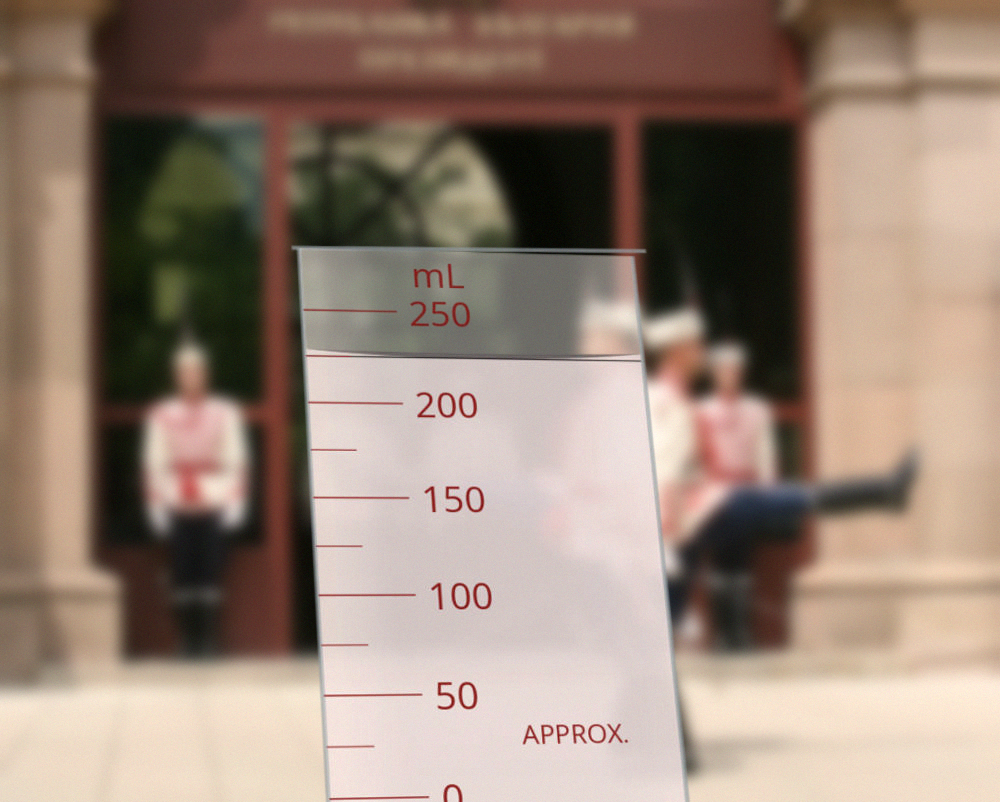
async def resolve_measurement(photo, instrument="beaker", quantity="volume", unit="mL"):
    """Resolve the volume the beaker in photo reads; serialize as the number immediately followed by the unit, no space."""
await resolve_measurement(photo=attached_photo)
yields 225mL
